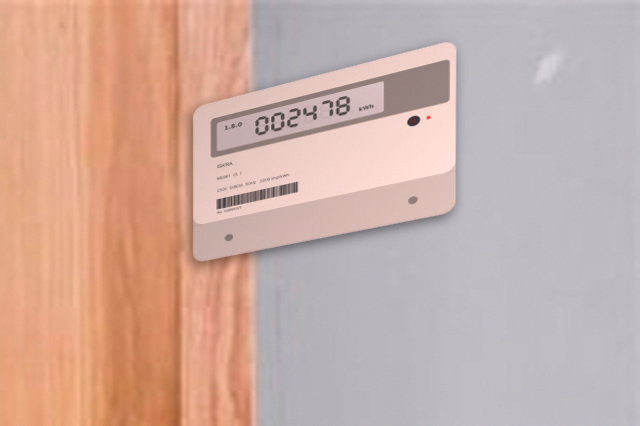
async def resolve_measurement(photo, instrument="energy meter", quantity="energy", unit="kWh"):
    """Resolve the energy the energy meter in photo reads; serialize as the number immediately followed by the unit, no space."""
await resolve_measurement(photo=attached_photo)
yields 2478kWh
